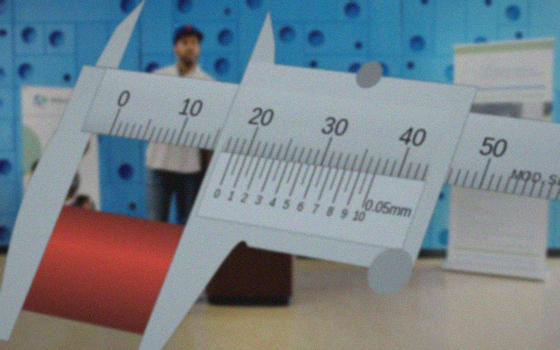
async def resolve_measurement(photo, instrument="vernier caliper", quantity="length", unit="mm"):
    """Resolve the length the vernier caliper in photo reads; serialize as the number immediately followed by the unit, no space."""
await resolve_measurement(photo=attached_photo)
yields 18.0mm
